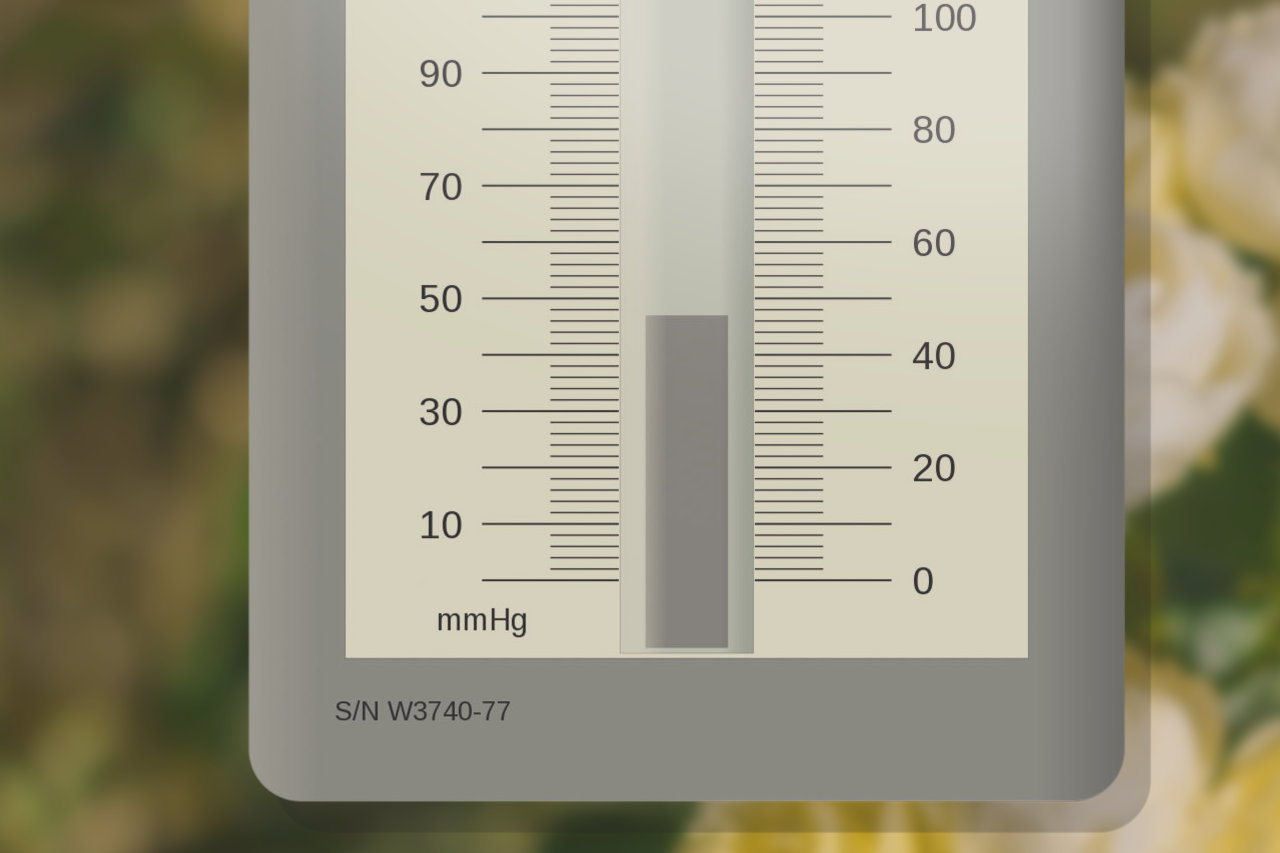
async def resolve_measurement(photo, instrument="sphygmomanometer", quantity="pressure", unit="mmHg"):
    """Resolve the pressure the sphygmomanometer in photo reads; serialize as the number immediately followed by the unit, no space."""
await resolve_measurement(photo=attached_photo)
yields 47mmHg
